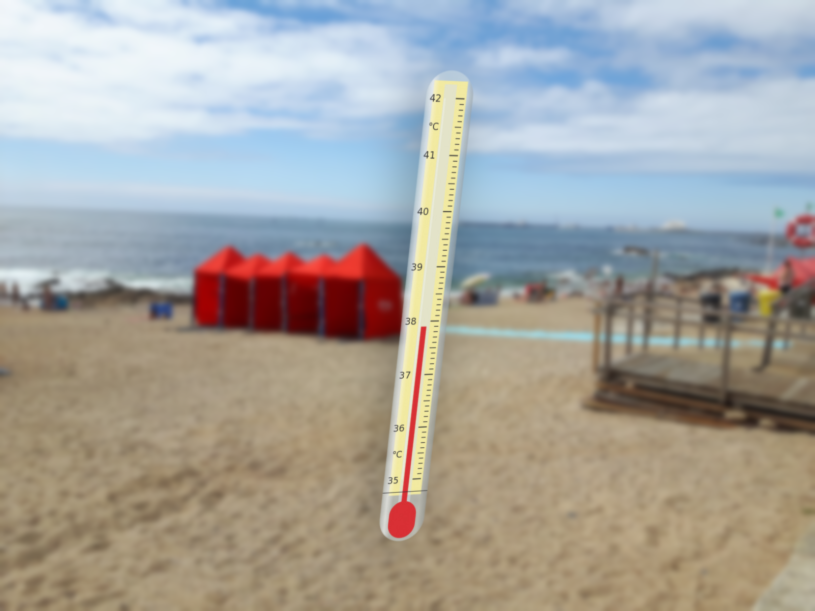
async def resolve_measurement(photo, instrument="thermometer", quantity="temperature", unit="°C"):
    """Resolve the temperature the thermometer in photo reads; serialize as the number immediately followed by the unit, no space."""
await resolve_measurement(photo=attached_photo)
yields 37.9°C
